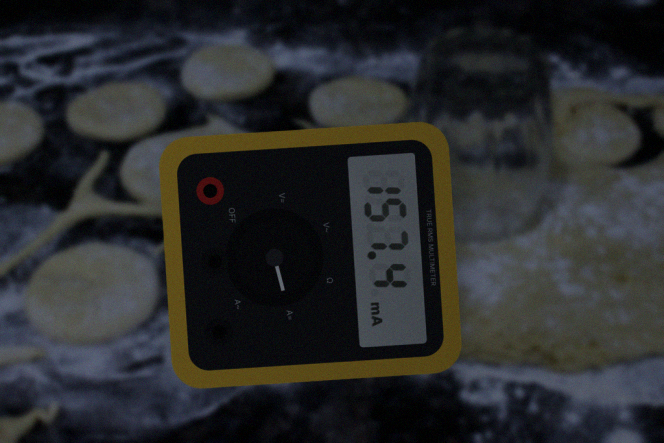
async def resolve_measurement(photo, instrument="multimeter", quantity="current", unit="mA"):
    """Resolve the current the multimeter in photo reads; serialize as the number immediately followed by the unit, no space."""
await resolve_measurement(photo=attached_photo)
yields 157.4mA
